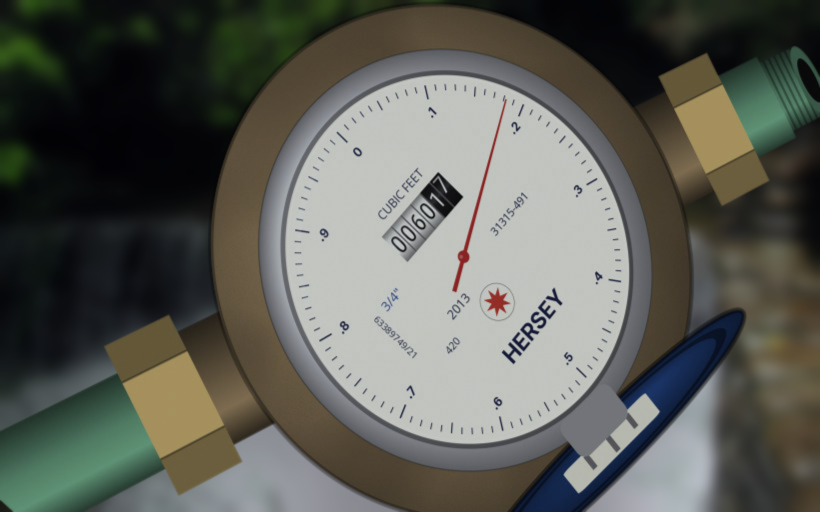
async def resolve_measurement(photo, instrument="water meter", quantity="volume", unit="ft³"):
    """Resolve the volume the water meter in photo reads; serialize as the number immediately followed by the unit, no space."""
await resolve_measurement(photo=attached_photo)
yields 6017.18ft³
